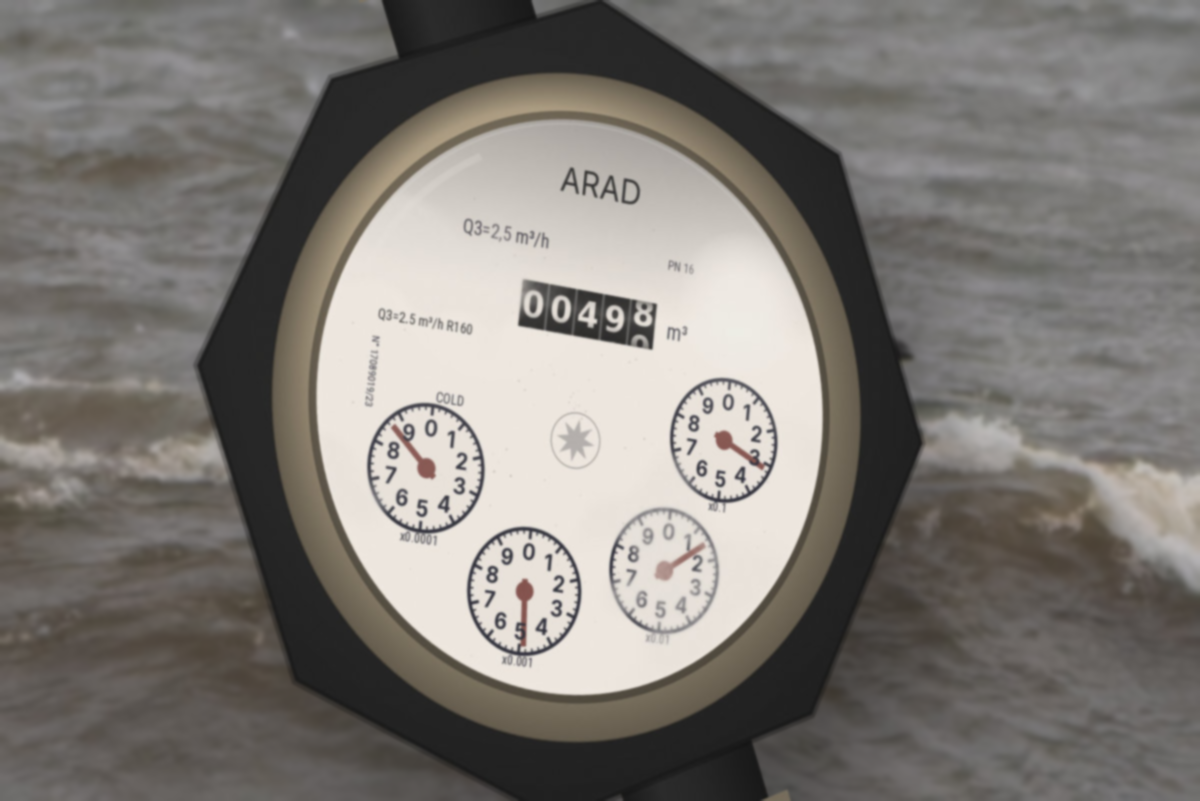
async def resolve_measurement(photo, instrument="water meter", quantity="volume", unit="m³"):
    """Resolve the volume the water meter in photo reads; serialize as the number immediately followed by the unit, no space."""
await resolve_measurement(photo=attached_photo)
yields 498.3148m³
